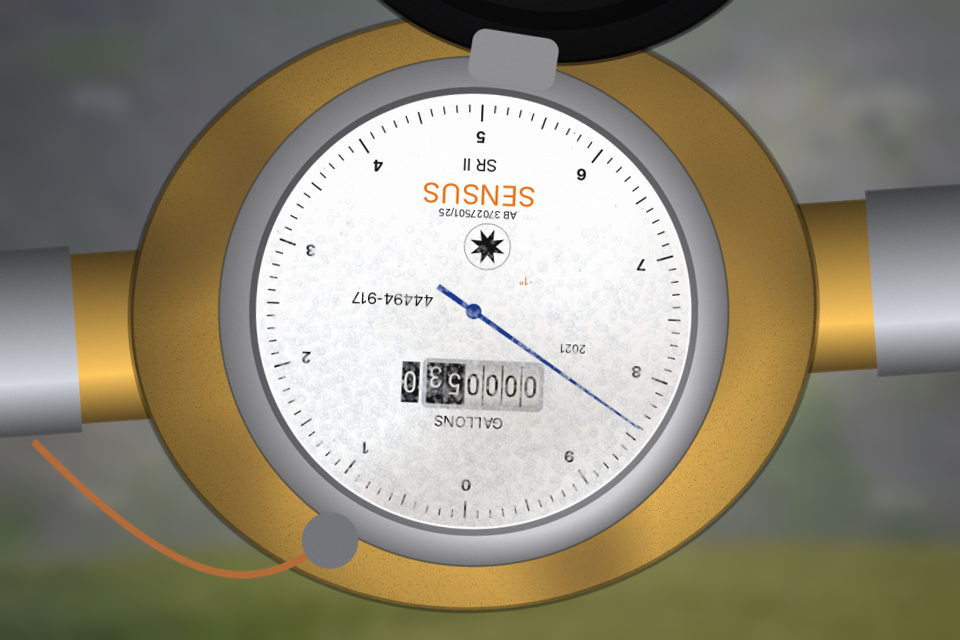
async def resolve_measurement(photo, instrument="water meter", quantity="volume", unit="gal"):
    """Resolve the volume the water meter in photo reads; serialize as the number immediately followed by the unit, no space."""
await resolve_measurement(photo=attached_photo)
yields 528.4gal
